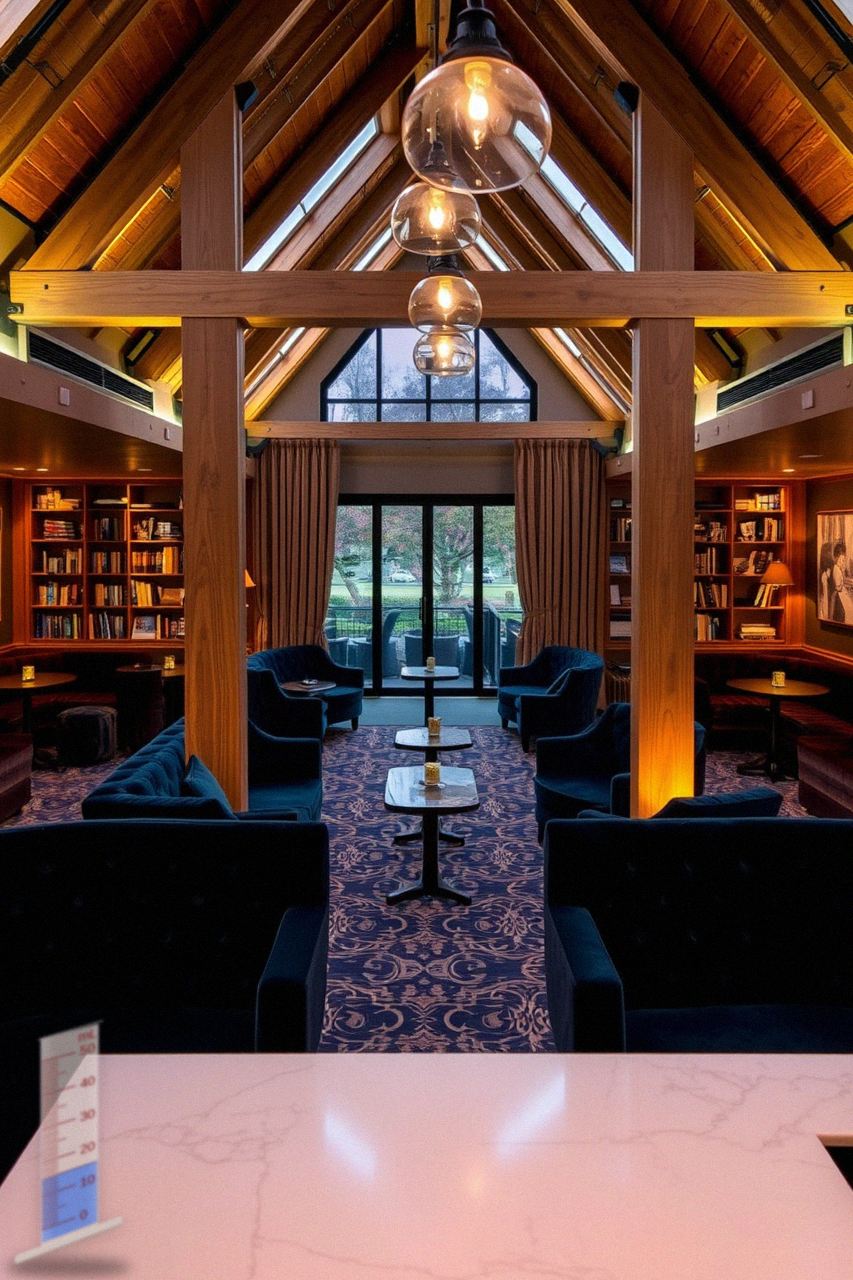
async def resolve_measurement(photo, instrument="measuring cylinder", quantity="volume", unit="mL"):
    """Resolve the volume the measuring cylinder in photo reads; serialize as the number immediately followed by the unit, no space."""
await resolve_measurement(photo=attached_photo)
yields 15mL
